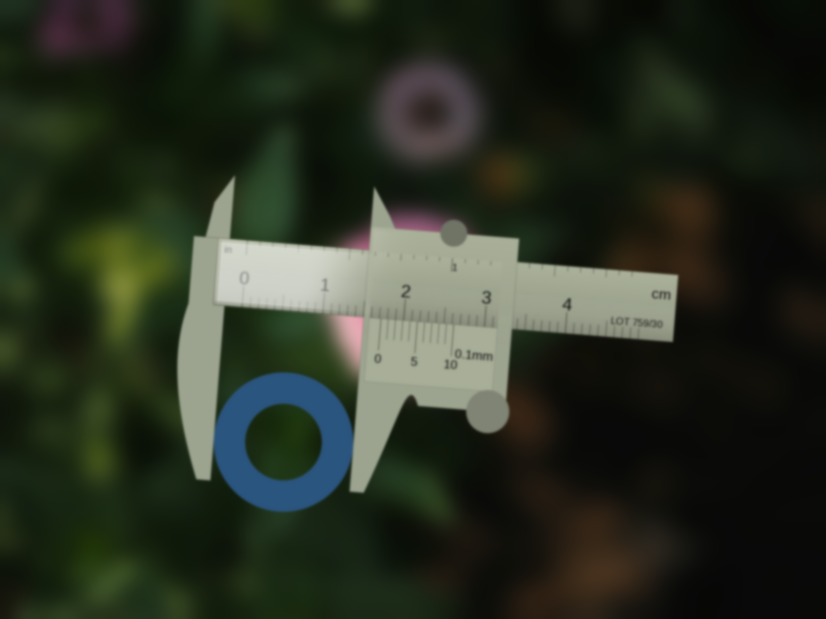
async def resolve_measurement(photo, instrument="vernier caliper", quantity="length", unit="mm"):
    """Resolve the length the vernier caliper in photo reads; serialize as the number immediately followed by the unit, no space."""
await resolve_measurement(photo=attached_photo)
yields 17.2mm
